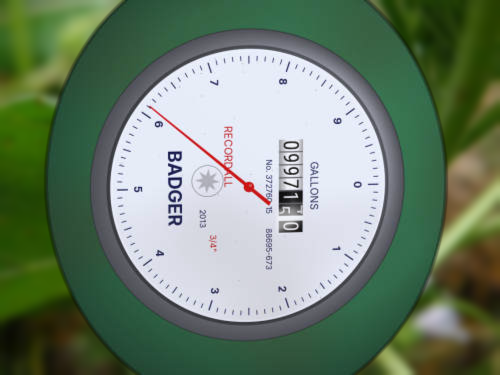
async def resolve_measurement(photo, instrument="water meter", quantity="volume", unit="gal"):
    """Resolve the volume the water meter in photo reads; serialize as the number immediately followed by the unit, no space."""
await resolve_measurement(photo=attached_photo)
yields 997146.1gal
